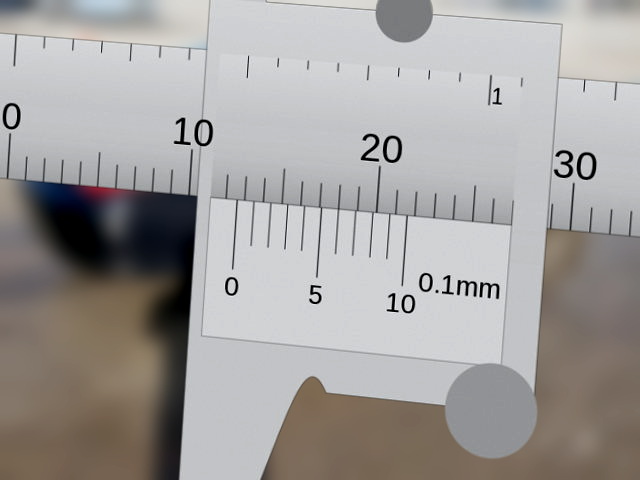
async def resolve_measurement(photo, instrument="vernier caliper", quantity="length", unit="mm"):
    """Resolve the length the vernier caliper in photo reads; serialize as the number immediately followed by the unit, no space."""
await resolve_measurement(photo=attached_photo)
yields 12.6mm
